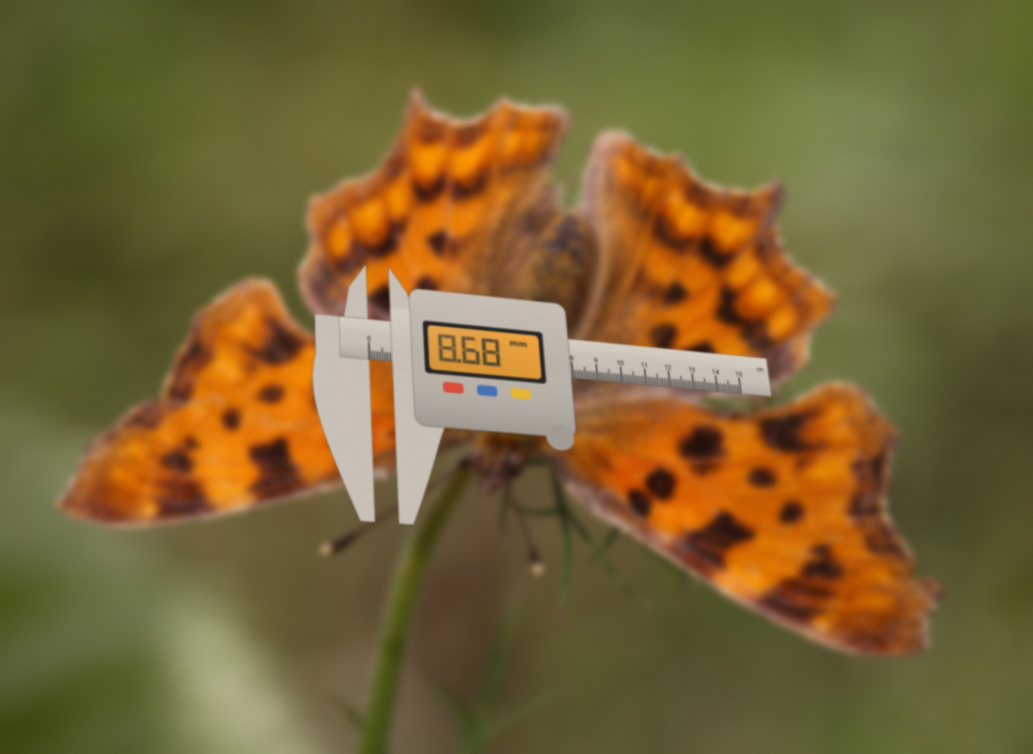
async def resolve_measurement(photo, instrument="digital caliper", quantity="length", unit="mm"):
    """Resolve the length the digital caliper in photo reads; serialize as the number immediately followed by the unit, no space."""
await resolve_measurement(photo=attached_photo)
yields 8.68mm
